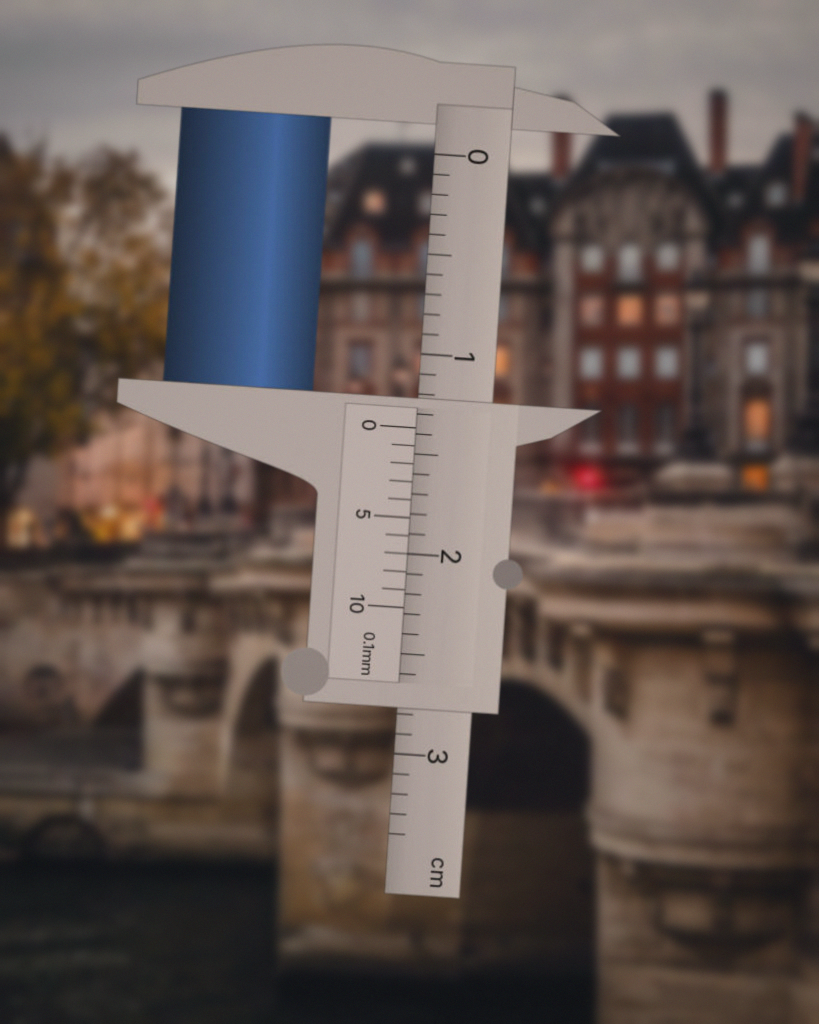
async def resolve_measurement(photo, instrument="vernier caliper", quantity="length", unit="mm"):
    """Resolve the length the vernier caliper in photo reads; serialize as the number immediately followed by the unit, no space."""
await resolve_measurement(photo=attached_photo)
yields 13.7mm
